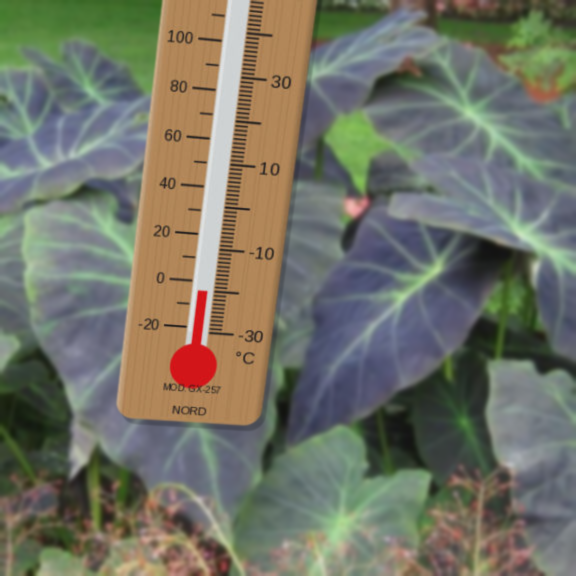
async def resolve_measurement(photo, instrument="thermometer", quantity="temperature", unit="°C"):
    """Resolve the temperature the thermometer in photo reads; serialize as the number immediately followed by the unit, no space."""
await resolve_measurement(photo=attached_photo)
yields -20°C
